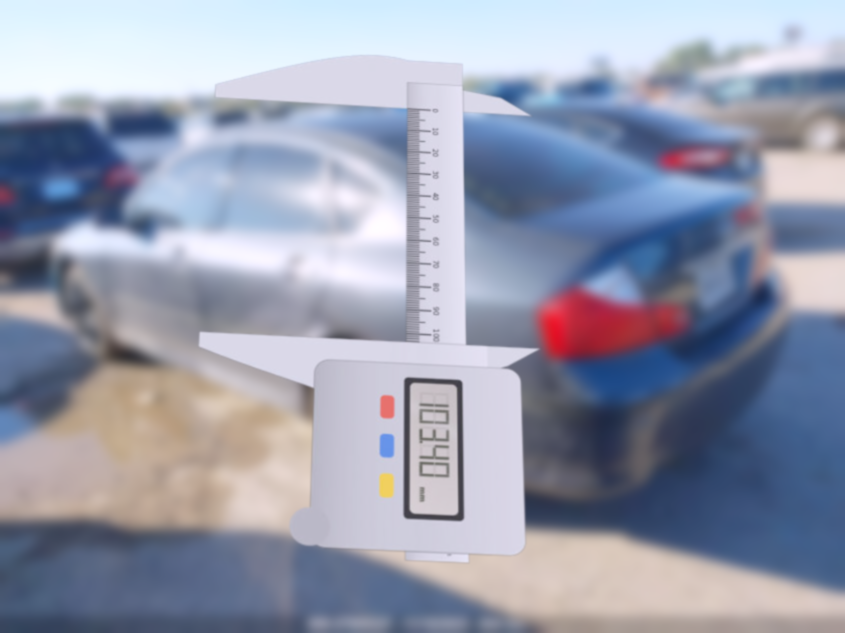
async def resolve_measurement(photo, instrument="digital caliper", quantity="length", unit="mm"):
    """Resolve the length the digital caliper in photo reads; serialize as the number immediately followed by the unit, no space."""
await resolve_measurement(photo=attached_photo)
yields 103.40mm
